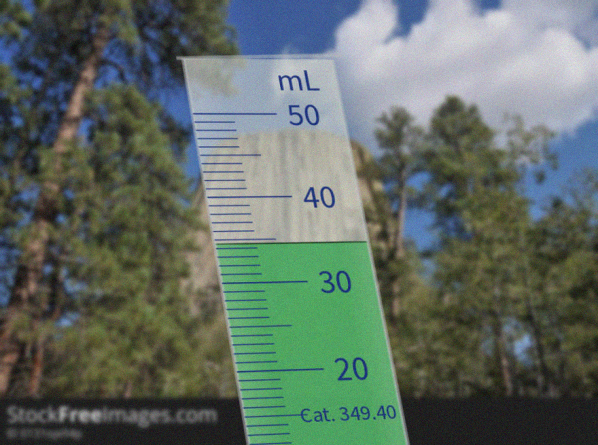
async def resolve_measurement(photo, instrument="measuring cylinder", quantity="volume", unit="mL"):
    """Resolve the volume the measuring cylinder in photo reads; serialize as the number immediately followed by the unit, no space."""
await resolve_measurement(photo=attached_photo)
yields 34.5mL
